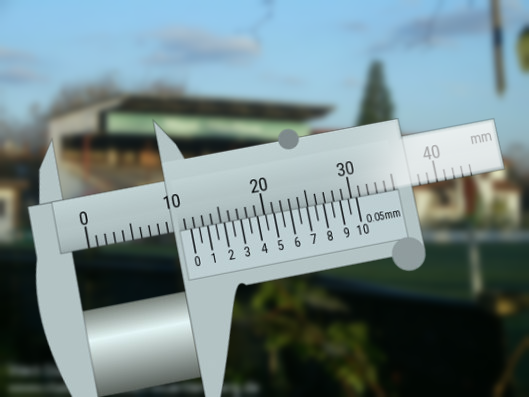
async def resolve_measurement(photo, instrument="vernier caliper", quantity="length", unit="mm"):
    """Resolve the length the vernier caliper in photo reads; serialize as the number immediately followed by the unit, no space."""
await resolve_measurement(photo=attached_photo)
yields 11.6mm
